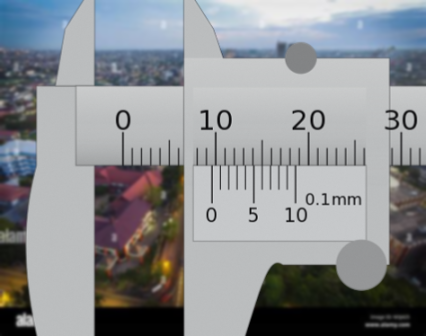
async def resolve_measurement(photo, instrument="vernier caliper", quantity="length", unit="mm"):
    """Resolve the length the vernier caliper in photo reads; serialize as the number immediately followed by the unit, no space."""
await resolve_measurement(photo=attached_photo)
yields 9.6mm
